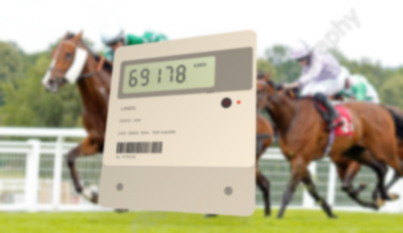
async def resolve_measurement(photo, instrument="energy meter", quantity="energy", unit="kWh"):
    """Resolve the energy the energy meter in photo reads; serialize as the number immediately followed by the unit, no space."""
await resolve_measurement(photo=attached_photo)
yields 69178kWh
